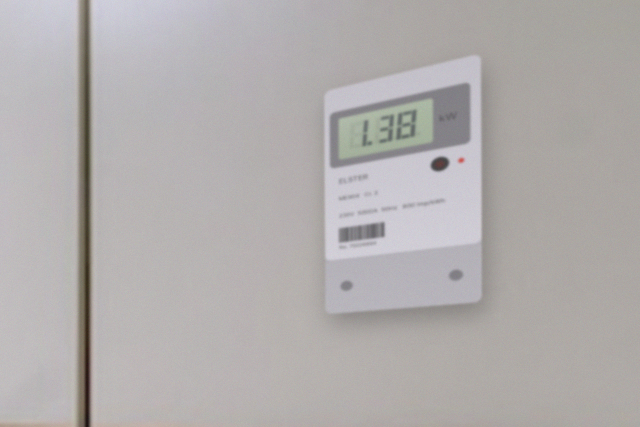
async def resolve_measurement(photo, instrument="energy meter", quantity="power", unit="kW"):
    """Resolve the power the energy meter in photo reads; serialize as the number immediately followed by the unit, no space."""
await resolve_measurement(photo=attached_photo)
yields 1.38kW
